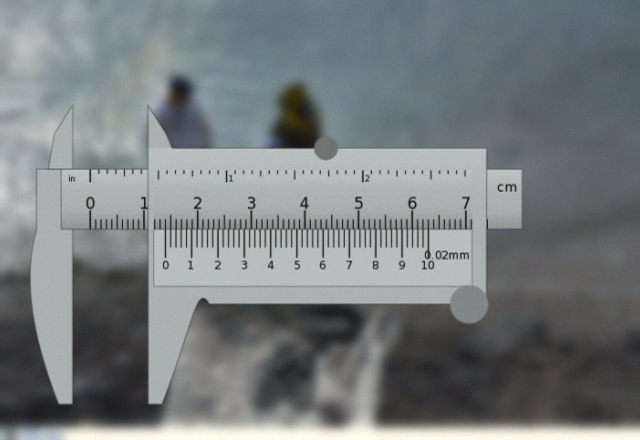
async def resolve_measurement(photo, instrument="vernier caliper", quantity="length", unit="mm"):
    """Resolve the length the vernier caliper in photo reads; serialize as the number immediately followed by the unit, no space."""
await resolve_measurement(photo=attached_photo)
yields 14.0mm
